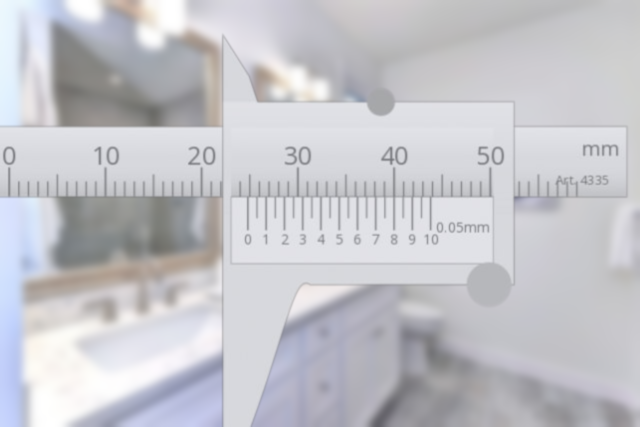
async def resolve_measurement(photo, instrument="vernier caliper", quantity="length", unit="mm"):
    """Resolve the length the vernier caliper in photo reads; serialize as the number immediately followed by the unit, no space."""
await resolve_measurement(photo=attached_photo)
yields 24.8mm
